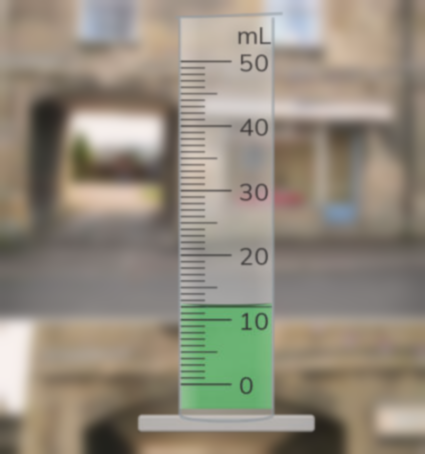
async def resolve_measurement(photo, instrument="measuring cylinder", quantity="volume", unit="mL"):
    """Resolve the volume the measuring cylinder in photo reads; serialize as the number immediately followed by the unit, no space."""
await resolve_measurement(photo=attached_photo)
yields 12mL
